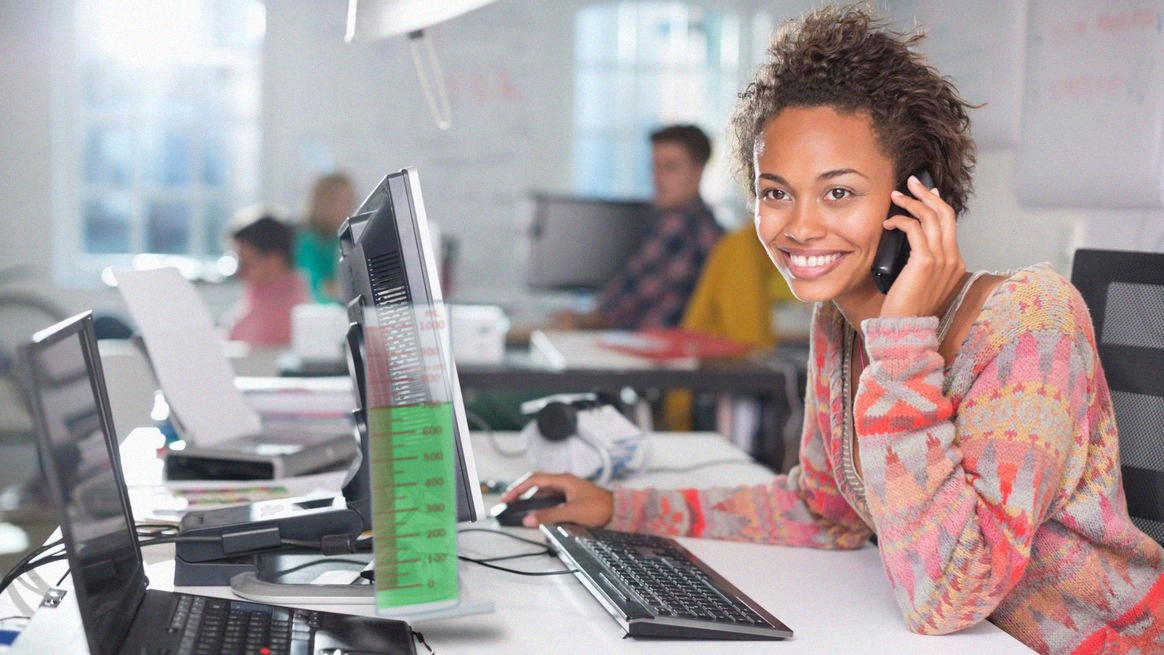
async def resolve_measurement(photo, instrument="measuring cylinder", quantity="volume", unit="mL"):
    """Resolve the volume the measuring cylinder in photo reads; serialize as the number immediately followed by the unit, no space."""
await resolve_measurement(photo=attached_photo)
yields 700mL
